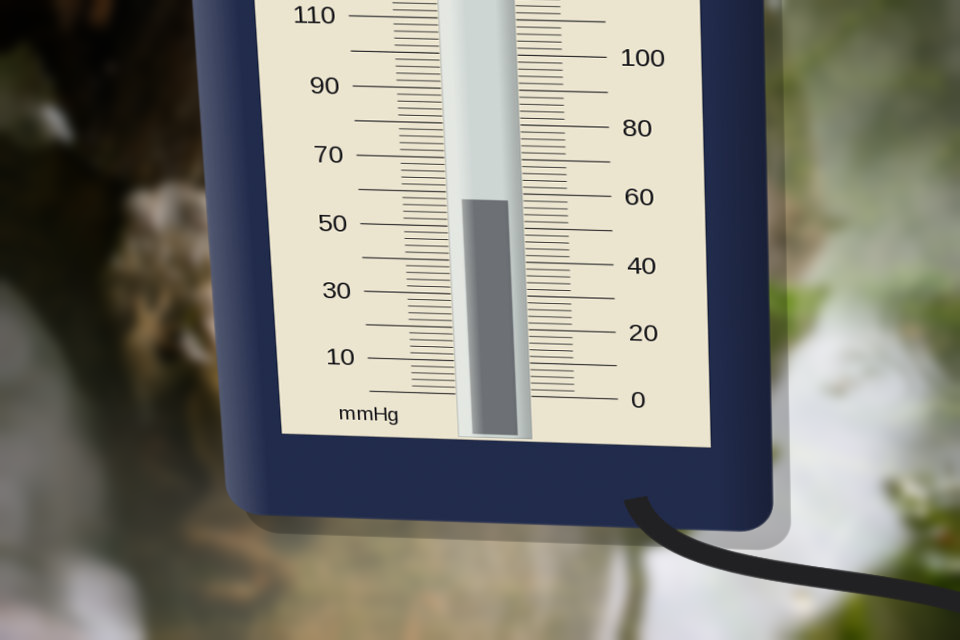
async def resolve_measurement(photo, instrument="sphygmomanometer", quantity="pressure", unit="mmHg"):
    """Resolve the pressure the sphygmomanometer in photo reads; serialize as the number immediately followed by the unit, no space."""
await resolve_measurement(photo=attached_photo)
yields 58mmHg
